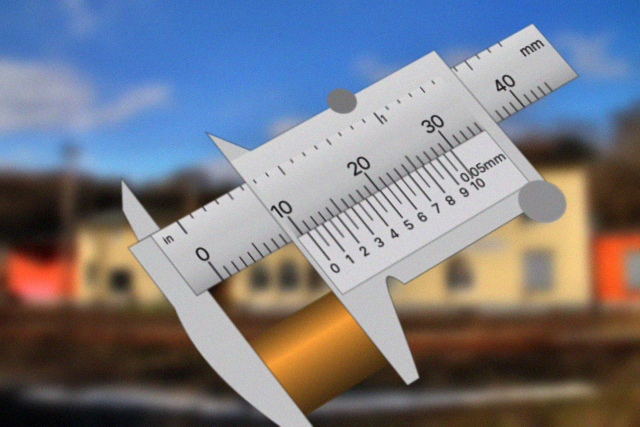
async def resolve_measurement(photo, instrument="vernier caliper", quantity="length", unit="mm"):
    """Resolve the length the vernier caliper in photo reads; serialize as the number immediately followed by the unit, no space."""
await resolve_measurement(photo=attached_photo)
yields 10.6mm
